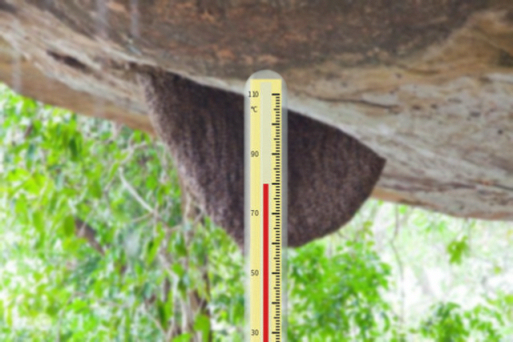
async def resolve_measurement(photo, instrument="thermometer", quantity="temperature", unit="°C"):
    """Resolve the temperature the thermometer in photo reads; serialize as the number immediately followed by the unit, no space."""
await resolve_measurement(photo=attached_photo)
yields 80°C
